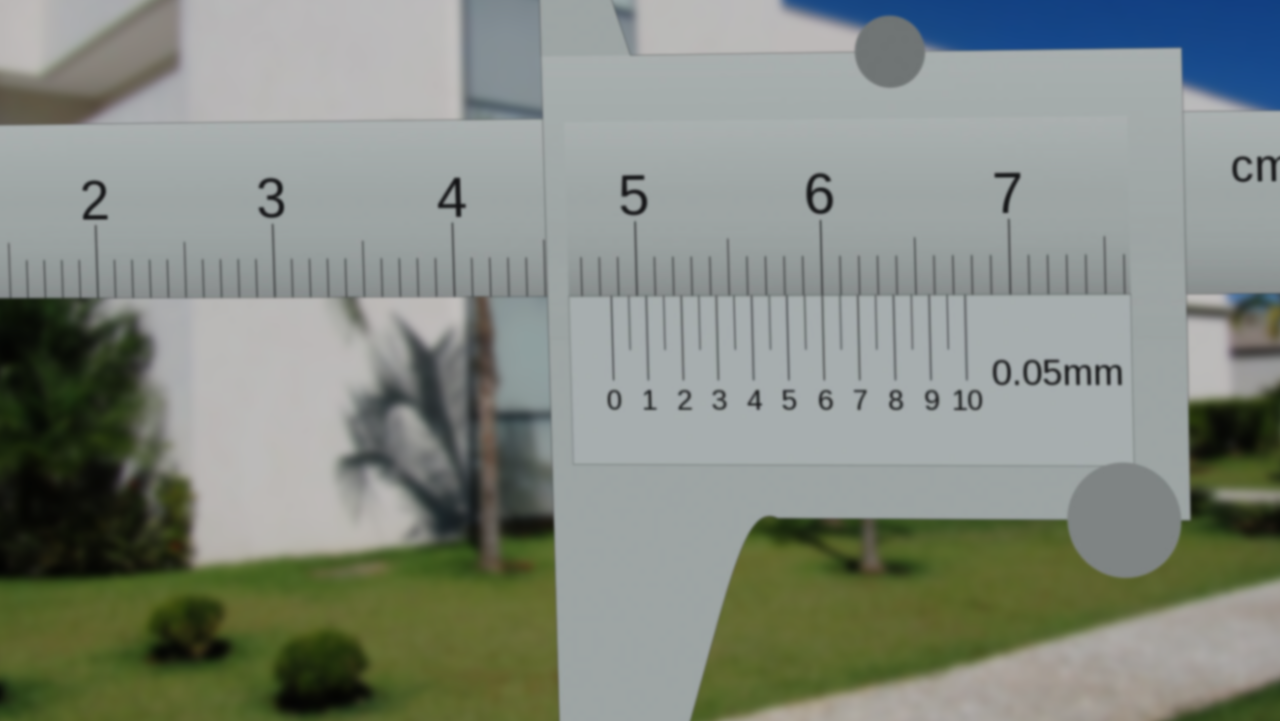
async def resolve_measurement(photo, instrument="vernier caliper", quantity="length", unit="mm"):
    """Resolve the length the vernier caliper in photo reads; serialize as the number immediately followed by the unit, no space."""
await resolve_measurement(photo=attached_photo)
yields 48.6mm
